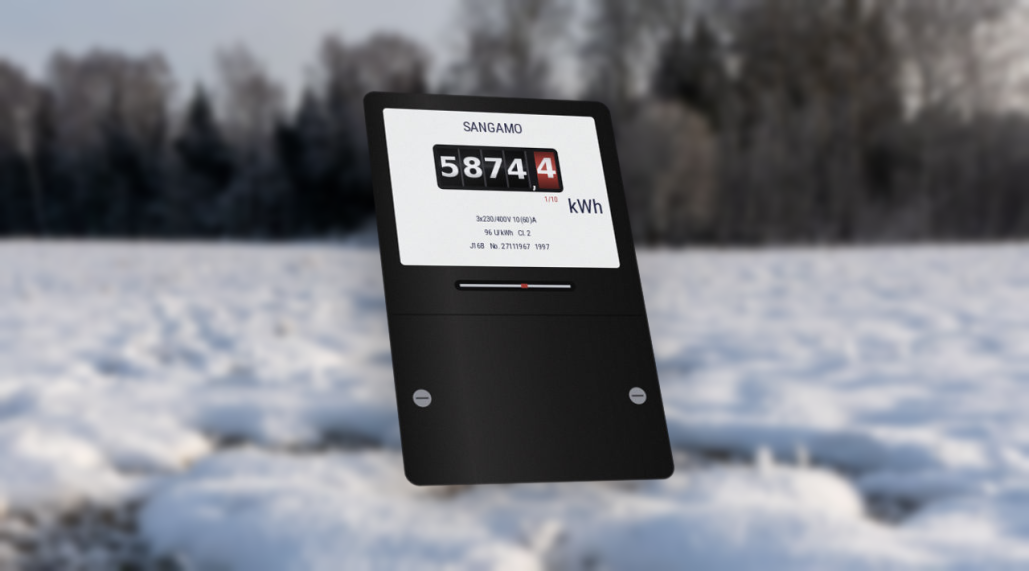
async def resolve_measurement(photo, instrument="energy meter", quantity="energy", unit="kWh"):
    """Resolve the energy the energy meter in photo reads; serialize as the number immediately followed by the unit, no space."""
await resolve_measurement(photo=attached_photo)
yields 5874.4kWh
